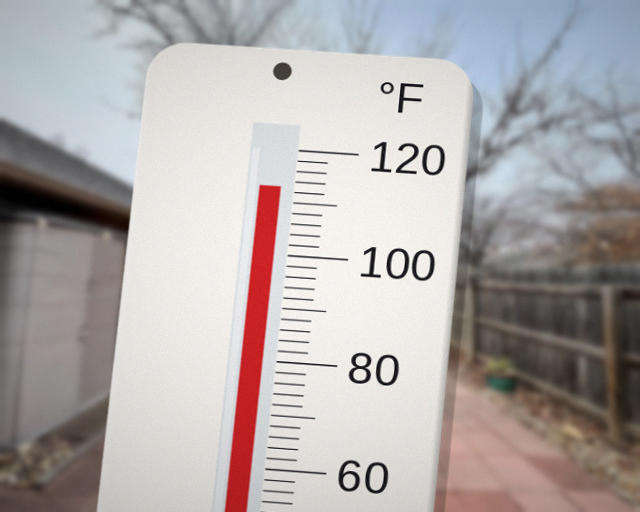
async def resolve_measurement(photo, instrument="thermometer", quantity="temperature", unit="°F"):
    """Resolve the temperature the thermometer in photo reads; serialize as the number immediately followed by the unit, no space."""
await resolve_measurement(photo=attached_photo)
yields 113°F
